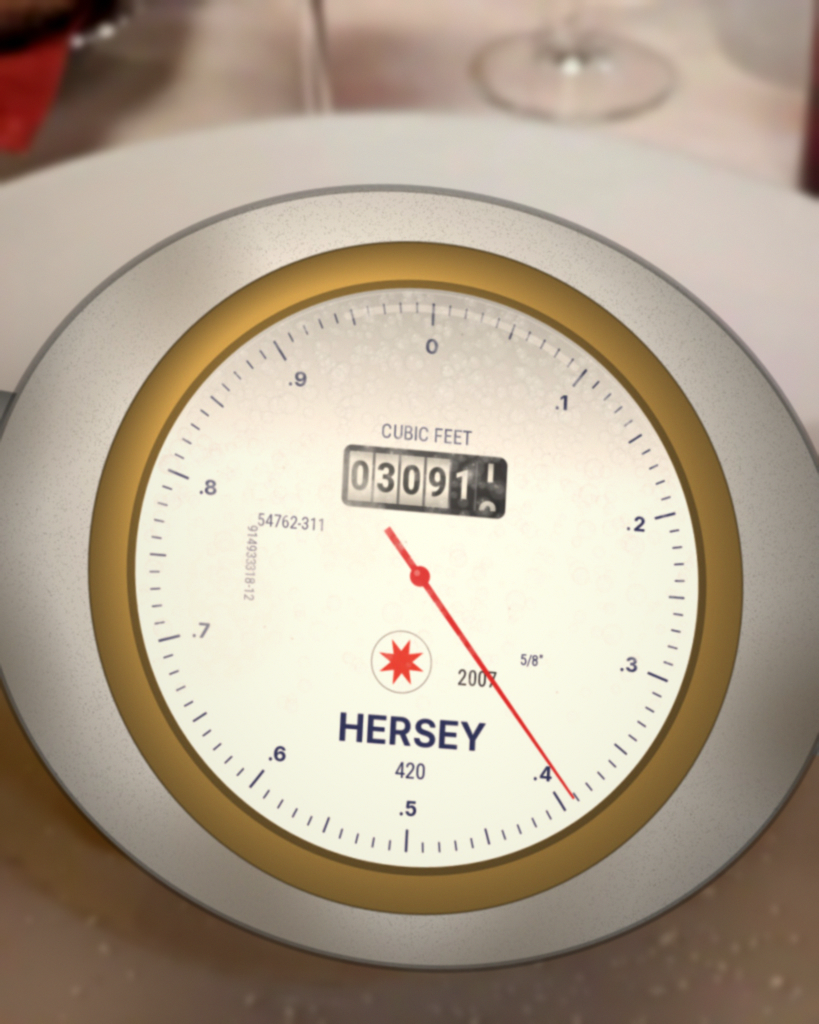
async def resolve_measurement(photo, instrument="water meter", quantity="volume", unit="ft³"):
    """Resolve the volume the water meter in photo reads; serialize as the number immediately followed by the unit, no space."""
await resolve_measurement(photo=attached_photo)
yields 30911.39ft³
